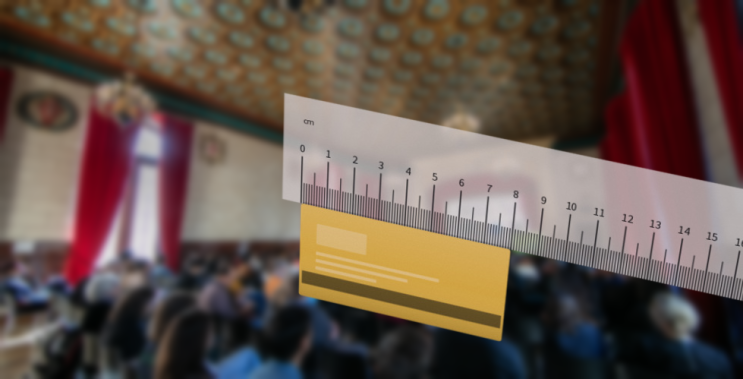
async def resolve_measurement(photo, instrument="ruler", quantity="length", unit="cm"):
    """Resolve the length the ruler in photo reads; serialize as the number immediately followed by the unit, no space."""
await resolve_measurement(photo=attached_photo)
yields 8cm
